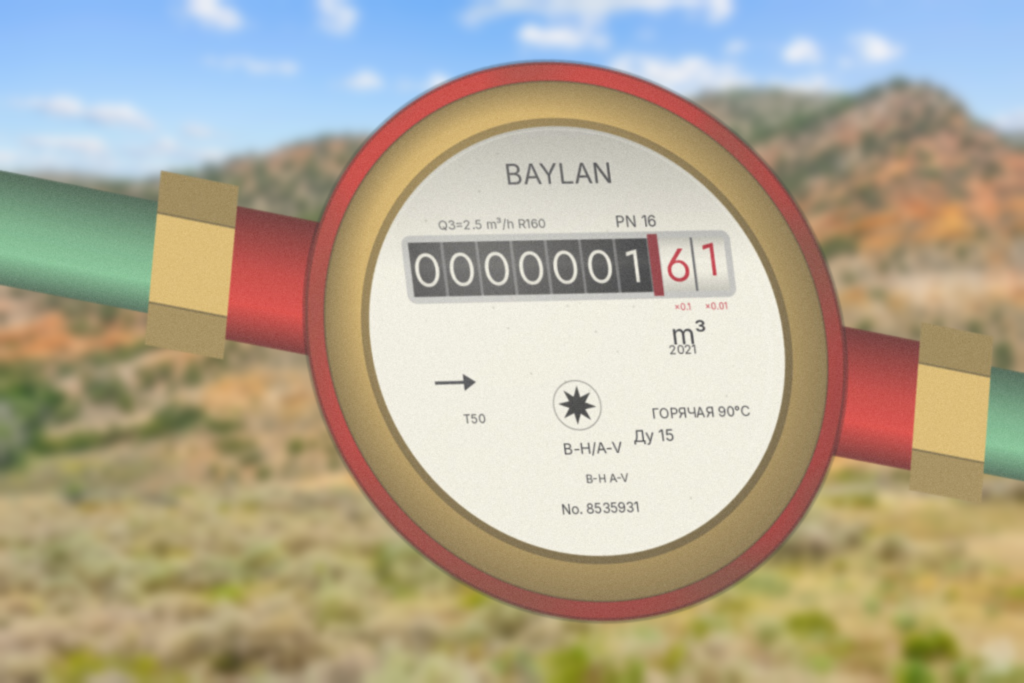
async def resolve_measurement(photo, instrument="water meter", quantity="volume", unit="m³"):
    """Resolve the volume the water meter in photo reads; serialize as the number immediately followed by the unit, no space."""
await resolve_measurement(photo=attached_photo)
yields 1.61m³
